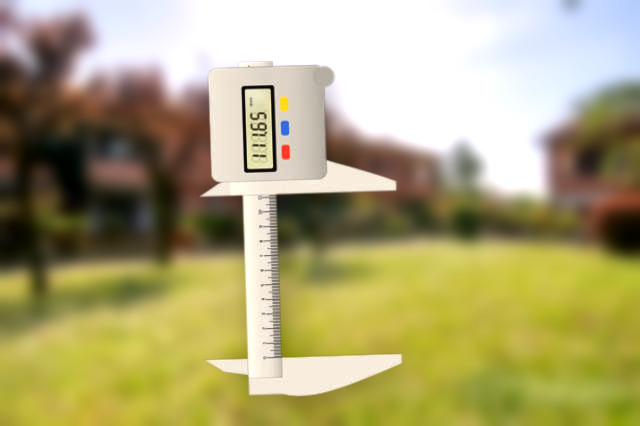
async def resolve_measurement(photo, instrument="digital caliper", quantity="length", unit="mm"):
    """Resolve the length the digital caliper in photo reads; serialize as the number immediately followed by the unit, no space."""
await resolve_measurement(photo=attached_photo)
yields 111.65mm
